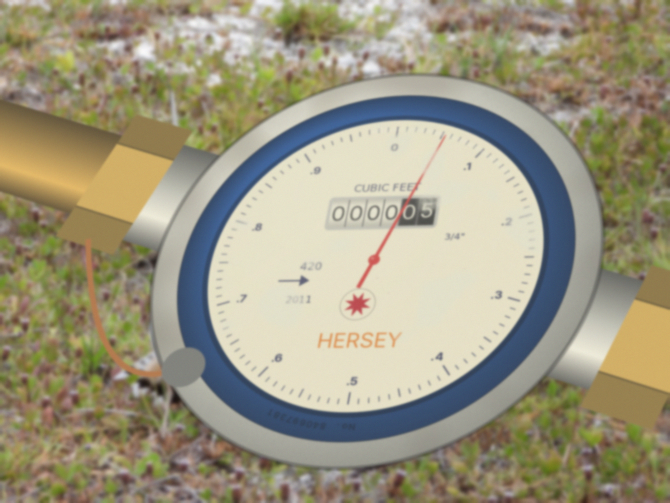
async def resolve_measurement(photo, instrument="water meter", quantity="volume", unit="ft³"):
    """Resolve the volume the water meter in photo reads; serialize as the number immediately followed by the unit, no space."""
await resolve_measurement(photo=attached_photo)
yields 5.05ft³
